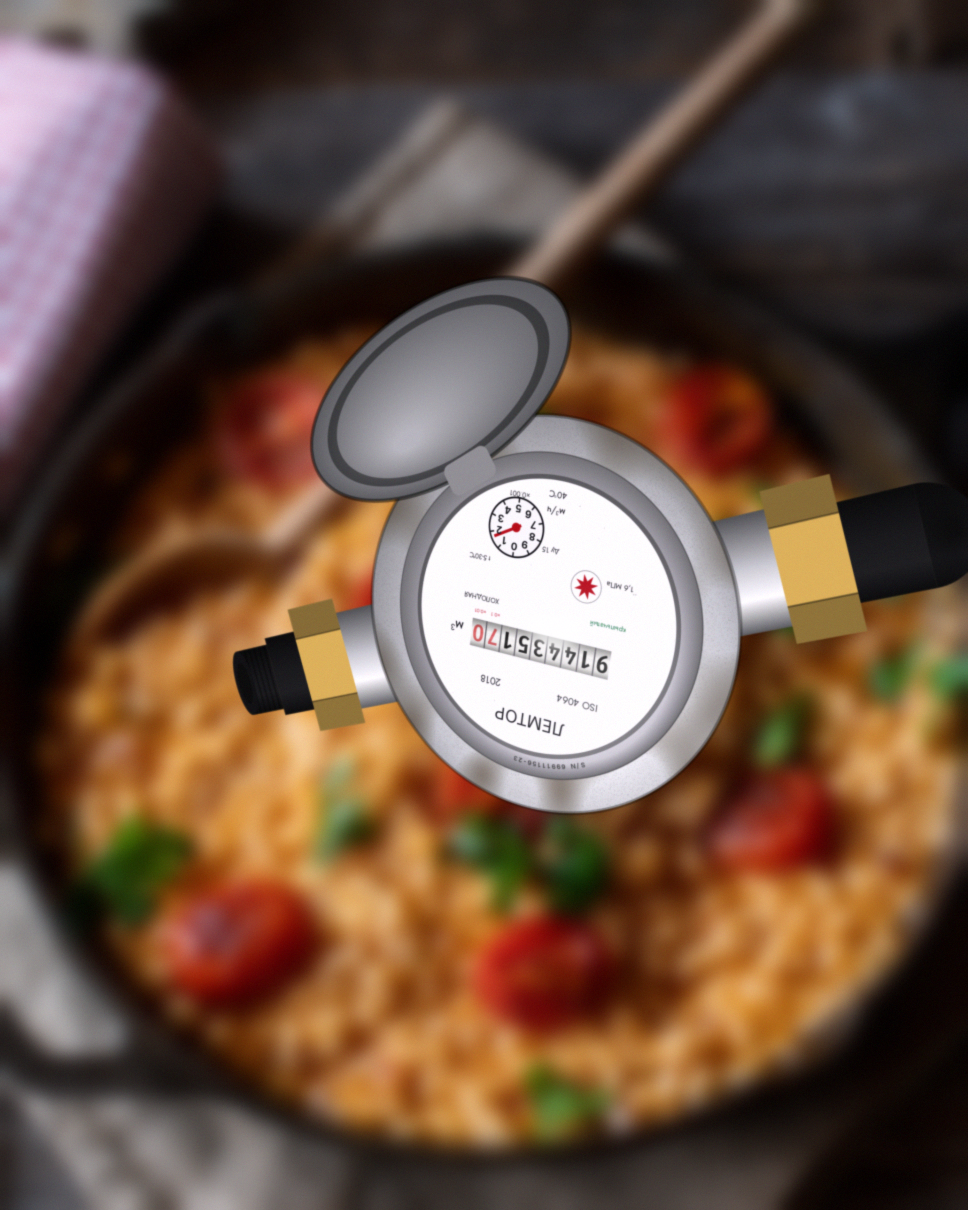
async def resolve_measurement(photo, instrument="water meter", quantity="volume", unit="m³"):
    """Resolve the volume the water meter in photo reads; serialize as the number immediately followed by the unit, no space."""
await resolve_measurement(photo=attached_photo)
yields 9144351.701m³
